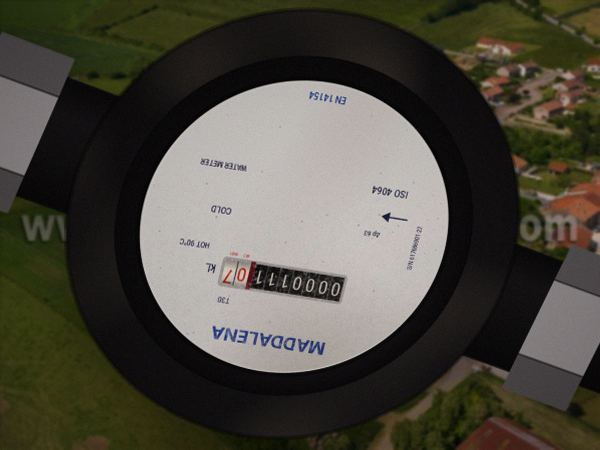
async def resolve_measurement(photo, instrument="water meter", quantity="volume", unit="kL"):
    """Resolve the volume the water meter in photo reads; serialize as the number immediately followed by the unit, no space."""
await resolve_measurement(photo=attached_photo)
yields 111.07kL
